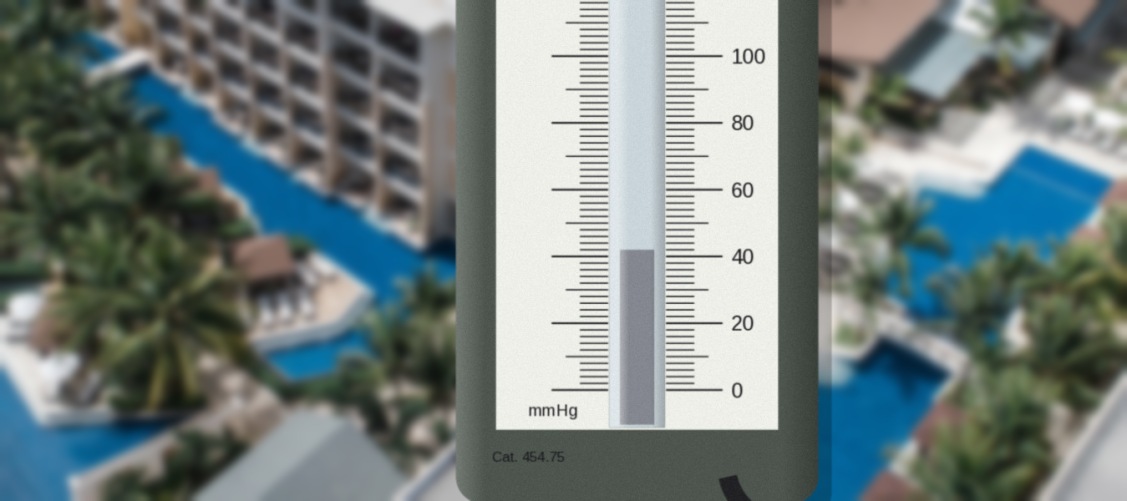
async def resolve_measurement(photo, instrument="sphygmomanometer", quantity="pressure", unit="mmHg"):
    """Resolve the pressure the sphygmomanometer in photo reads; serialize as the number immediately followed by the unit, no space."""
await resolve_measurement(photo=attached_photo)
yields 42mmHg
